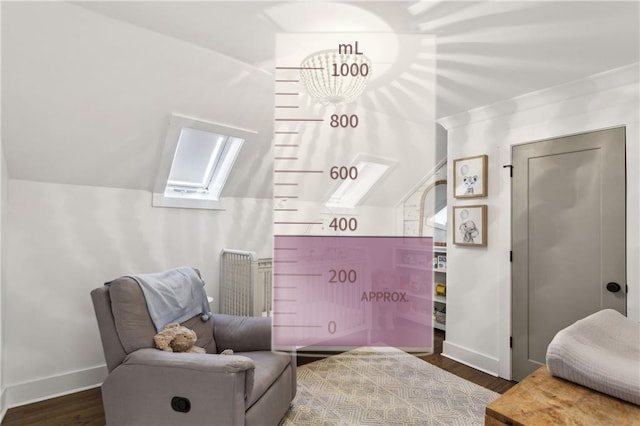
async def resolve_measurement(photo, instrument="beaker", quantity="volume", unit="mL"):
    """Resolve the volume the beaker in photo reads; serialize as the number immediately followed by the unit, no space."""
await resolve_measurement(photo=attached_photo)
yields 350mL
